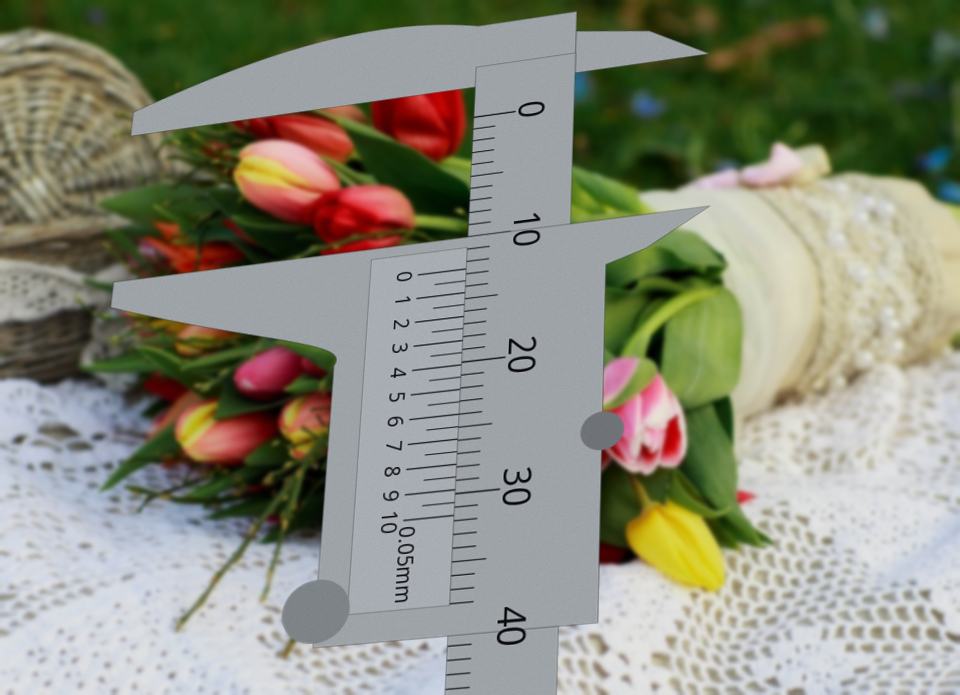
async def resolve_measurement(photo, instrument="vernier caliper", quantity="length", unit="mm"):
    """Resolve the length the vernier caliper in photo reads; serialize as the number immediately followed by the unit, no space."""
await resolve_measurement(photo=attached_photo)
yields 12.6mm
